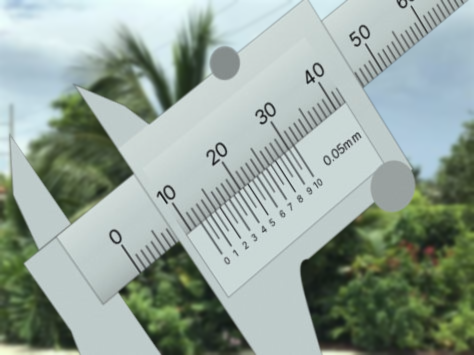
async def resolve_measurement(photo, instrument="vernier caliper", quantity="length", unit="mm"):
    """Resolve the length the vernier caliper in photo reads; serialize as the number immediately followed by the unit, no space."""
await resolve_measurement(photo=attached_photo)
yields 12.0mm
